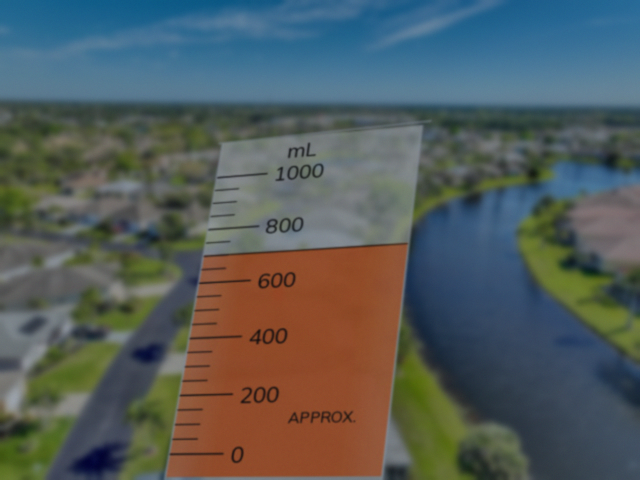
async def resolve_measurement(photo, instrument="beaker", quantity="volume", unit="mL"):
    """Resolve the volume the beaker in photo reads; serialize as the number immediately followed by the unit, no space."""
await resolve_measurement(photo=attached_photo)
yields 700mL
